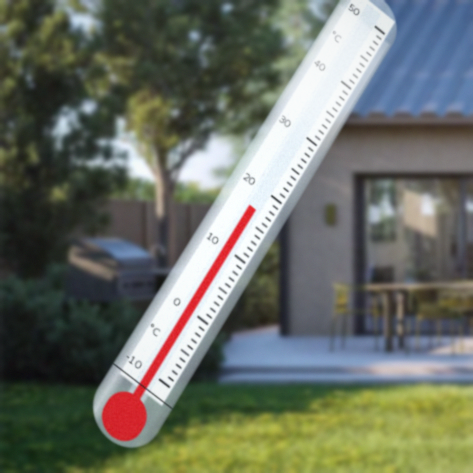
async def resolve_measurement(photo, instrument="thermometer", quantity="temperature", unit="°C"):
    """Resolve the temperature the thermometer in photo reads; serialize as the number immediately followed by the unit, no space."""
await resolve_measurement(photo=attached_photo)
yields 17°C
